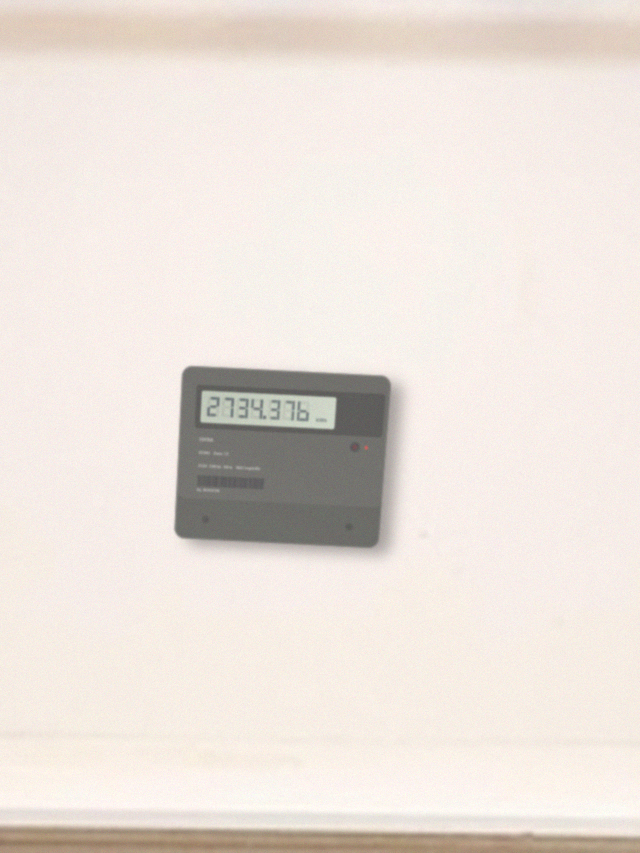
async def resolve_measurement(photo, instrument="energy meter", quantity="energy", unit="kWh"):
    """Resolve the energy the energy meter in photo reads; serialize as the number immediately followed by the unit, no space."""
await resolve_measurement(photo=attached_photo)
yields 2734.376kWh
